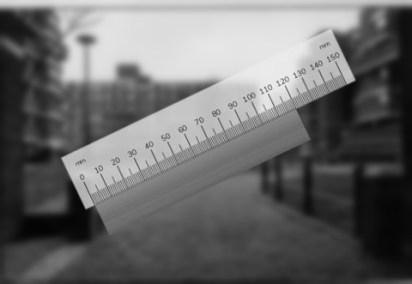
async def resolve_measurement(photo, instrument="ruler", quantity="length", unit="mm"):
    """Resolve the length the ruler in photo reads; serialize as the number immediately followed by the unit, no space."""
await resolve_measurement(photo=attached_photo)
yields 120mm
